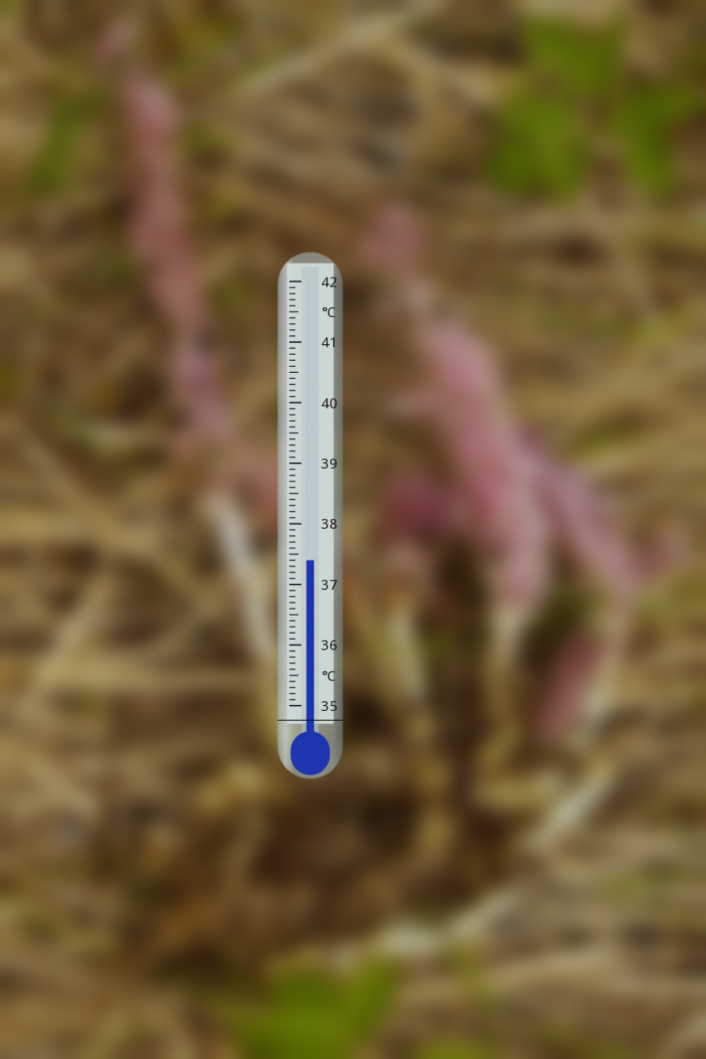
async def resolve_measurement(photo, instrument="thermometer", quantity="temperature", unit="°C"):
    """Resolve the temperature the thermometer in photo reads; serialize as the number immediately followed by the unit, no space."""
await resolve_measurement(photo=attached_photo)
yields 37.4°C
